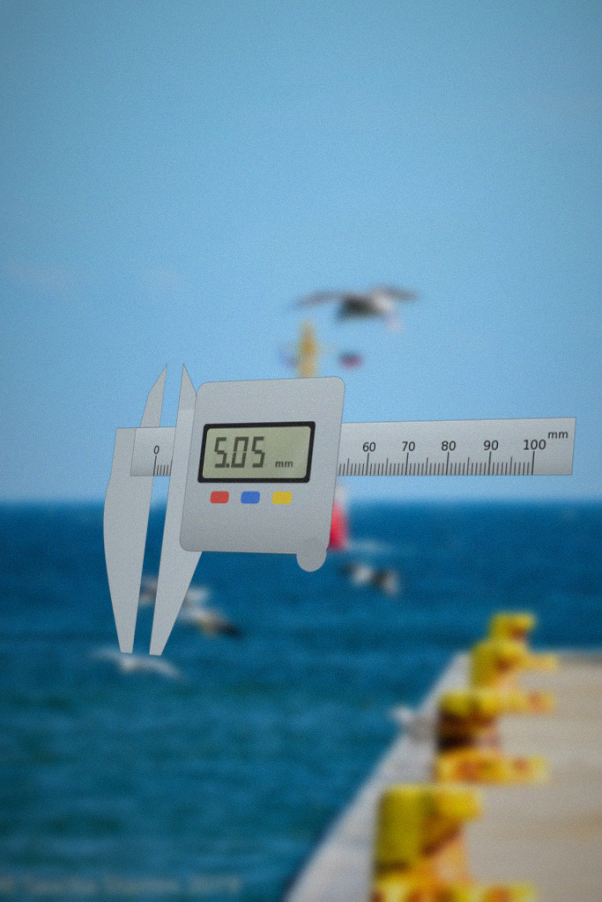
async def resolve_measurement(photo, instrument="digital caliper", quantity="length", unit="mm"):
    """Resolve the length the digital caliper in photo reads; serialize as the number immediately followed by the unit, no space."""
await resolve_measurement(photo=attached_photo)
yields 5.05mm
